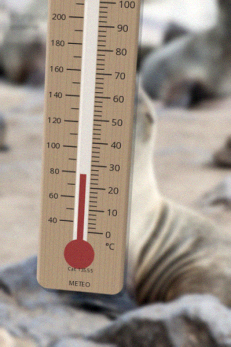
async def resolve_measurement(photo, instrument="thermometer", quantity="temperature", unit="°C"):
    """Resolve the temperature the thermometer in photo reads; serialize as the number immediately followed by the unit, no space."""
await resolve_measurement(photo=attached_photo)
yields 26°C
